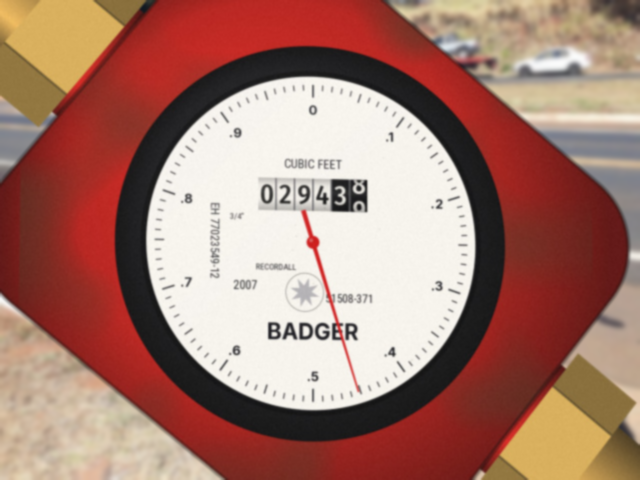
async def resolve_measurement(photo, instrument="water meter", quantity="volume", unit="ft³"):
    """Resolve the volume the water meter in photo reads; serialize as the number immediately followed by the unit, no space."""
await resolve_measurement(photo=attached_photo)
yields 29438.45ft³
